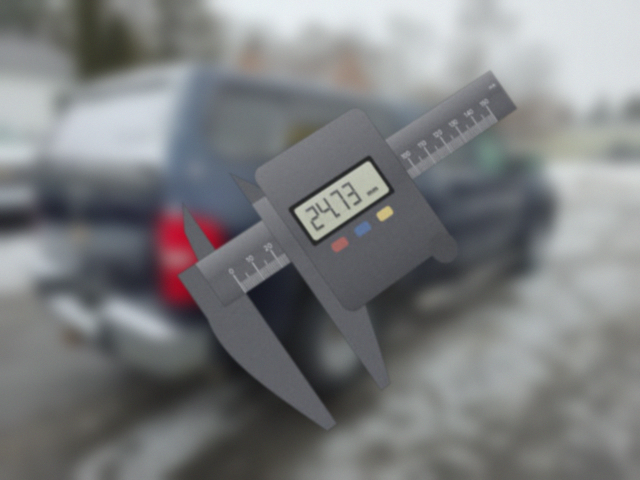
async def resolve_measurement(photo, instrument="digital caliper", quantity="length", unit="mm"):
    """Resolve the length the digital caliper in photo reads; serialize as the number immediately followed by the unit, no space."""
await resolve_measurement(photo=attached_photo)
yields 24.73mm
